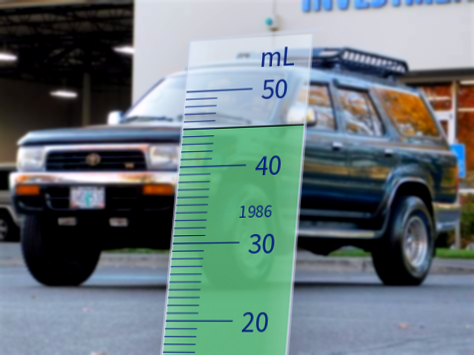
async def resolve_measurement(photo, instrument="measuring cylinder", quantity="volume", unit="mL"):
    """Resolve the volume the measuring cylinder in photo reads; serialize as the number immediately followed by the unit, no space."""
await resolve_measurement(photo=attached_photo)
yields 45mL
